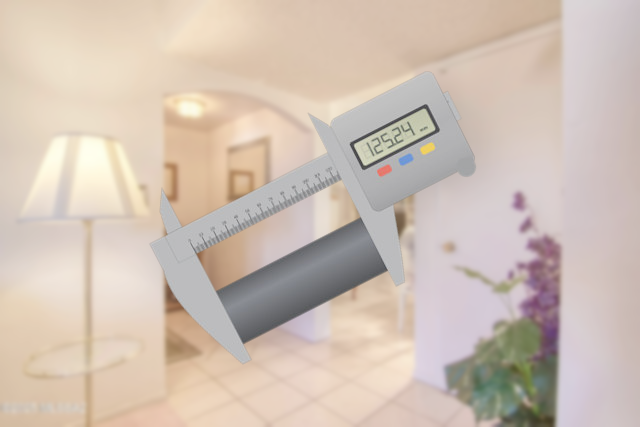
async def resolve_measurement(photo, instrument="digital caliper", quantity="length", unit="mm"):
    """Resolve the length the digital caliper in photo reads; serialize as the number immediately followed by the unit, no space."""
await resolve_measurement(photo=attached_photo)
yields 125.24mm
